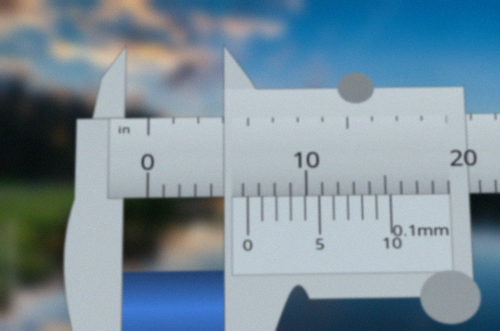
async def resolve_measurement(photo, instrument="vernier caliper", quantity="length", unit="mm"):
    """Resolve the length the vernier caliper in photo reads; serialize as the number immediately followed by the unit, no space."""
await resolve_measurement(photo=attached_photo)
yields 6.3mm
